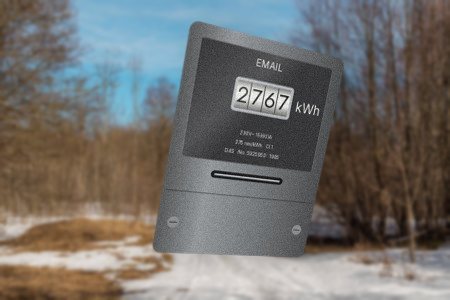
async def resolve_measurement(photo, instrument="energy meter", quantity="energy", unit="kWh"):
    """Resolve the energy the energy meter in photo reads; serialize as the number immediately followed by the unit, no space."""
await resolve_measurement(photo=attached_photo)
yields 2767kWh
